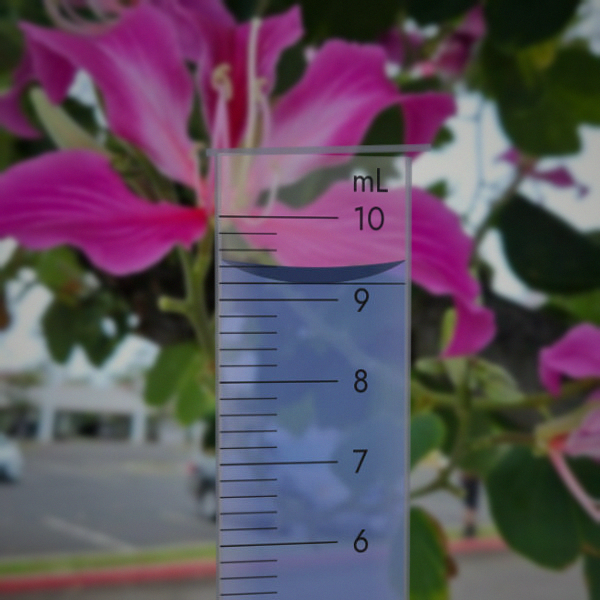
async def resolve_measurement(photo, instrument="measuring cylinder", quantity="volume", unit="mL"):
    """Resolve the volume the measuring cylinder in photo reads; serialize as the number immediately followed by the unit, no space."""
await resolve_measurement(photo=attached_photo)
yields 9.2mL
